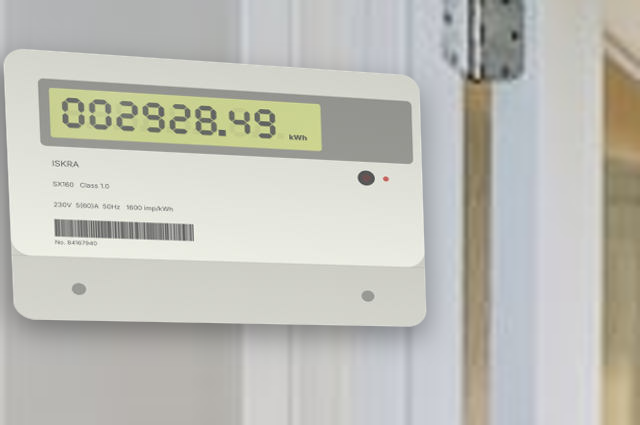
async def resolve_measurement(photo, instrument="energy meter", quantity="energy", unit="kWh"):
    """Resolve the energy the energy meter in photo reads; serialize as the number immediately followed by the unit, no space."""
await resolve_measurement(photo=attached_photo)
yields 2928.49kWh
